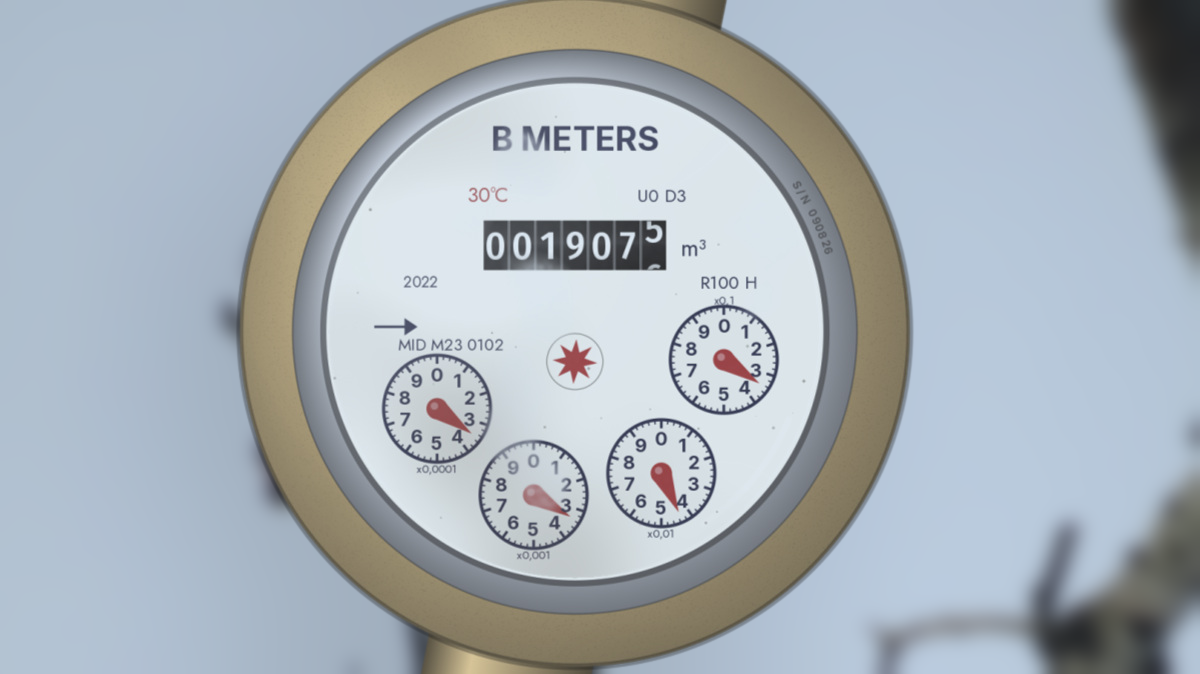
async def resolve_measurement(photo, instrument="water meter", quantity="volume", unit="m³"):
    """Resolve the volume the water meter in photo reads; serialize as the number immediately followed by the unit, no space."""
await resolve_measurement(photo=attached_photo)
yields 19075.3433m³
